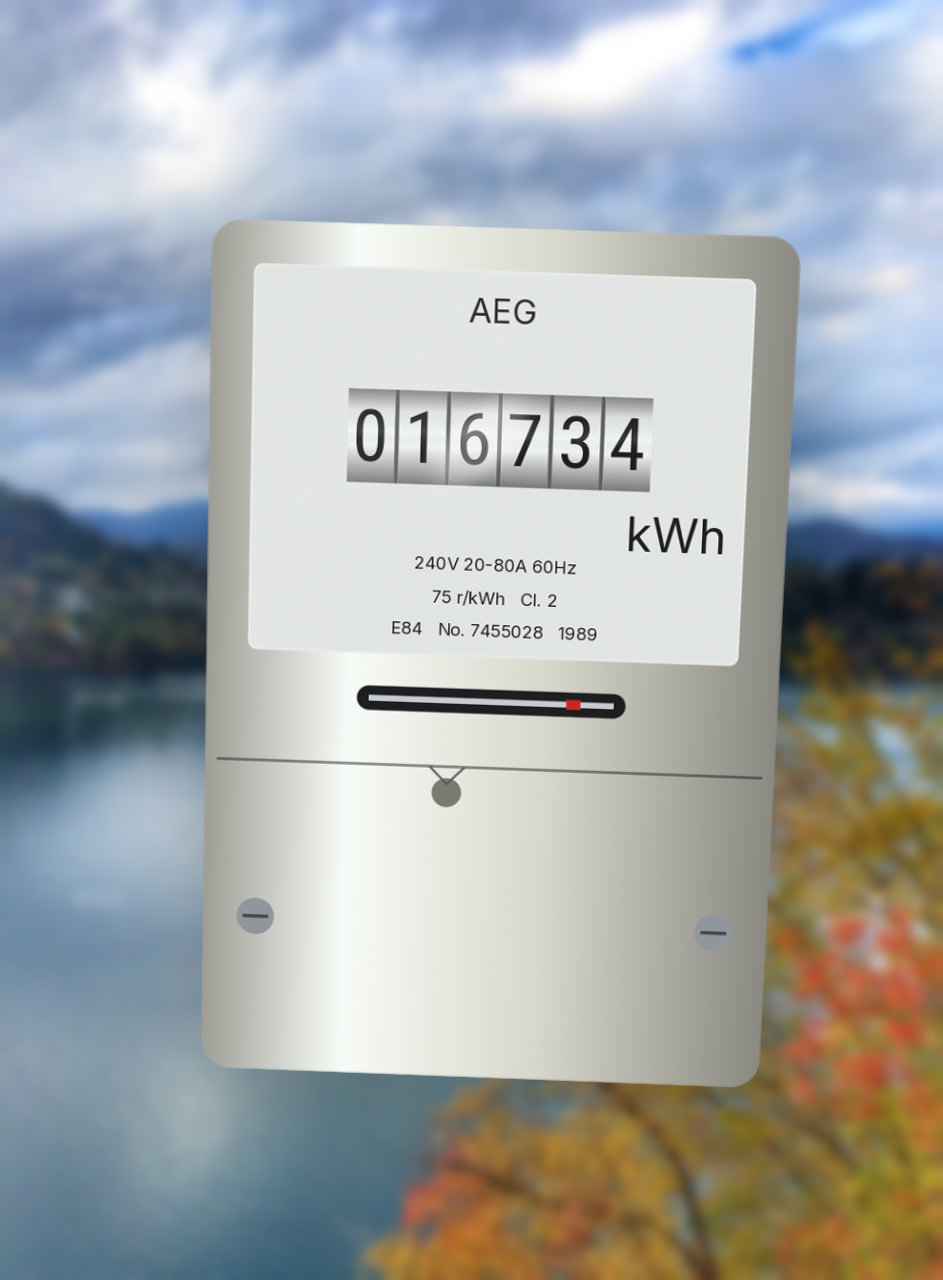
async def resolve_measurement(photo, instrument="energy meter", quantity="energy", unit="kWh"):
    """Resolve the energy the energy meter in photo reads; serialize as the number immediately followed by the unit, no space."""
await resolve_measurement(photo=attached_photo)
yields 16734kWh
